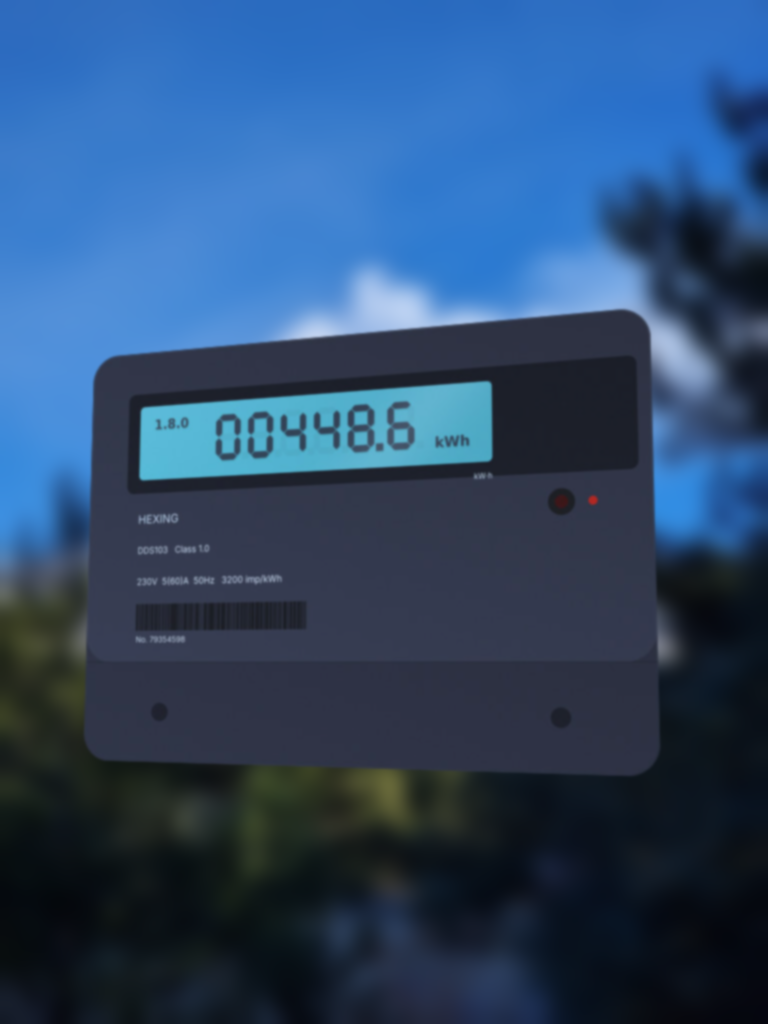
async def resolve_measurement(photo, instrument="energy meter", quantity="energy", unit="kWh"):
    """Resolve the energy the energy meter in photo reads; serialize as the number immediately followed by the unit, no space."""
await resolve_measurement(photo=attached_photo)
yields 448.6kWh
